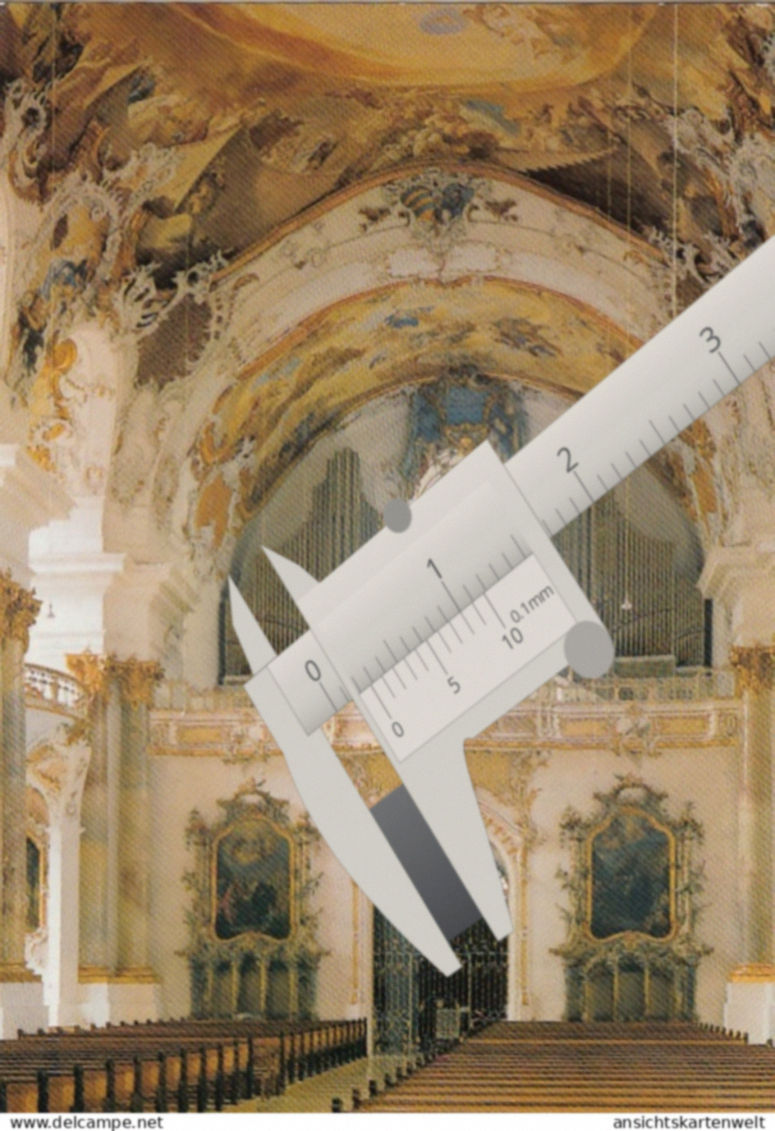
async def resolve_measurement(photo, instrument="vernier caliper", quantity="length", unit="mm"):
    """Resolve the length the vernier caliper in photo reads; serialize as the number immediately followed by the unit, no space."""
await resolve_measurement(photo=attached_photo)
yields 2.8mm
